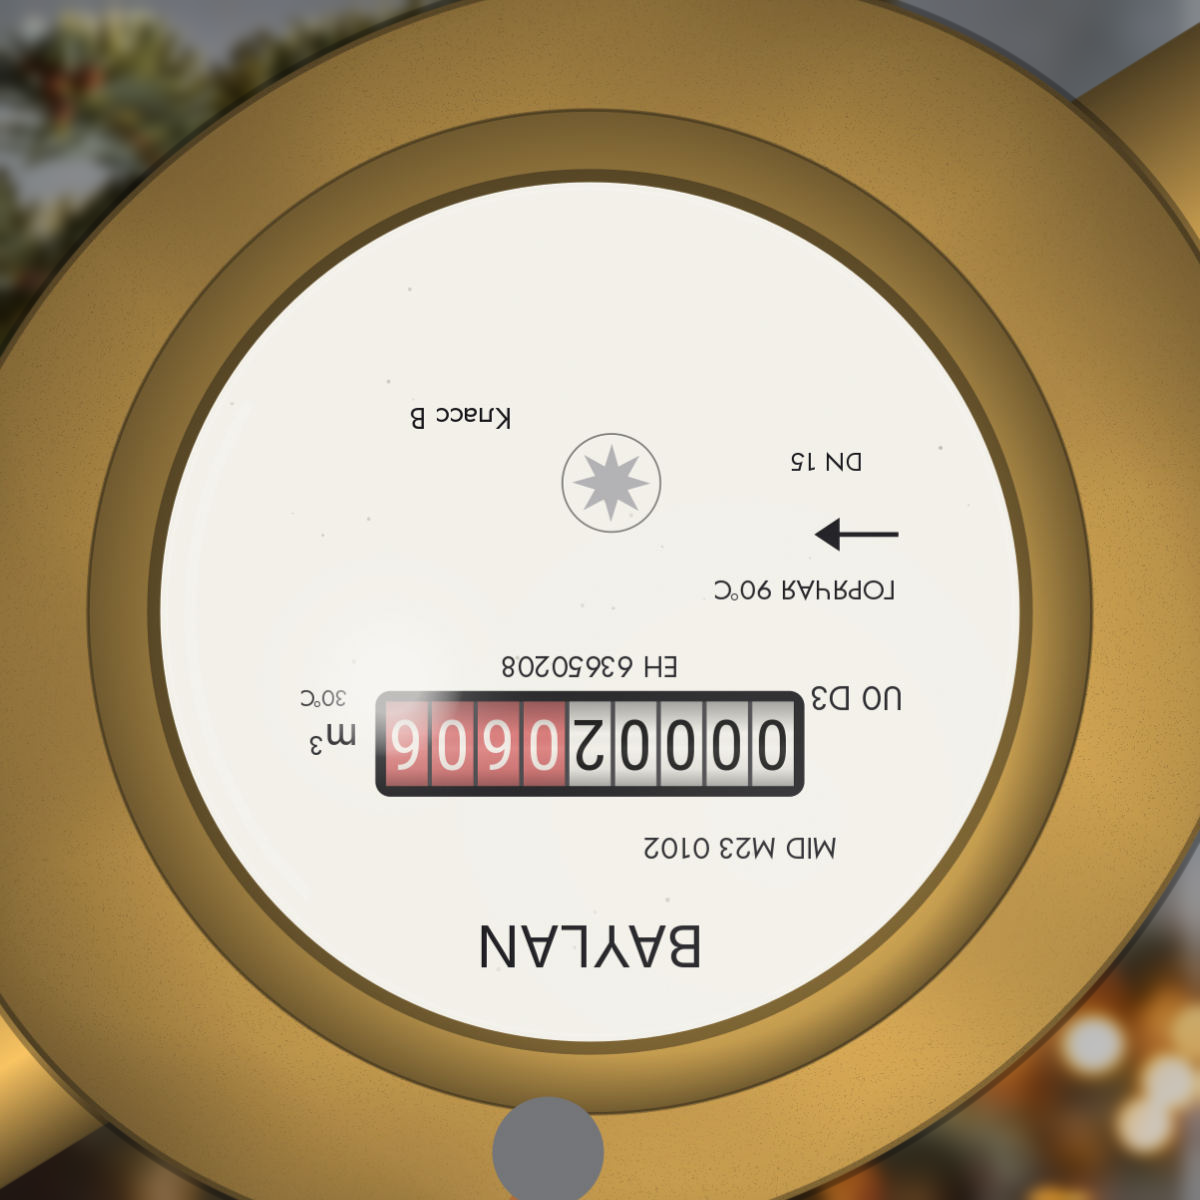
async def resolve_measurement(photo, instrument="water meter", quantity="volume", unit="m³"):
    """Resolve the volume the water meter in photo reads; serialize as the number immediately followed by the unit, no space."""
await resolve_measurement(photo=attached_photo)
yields 2.0606m³
